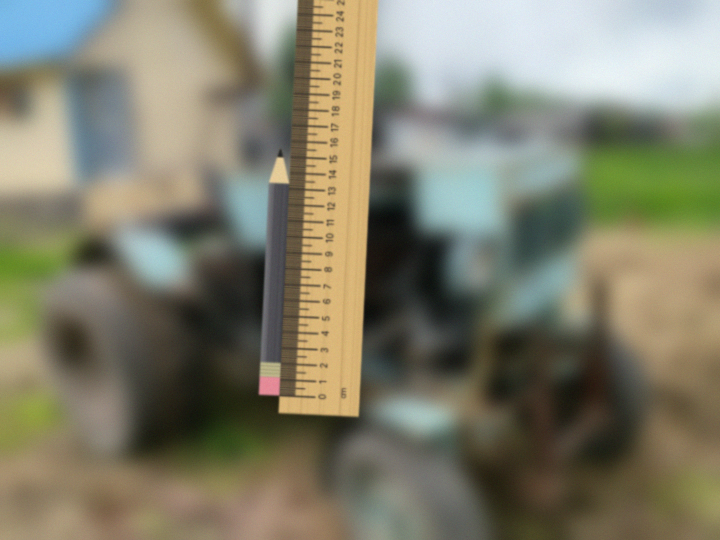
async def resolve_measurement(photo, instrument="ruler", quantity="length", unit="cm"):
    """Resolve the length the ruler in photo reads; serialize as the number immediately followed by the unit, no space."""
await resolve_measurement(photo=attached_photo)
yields 15.5cm
